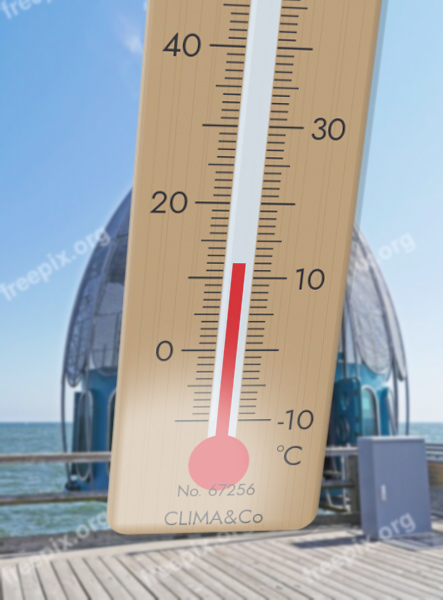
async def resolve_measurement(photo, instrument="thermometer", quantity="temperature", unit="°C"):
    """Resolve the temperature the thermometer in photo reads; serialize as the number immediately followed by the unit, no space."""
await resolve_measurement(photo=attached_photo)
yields 12°C
